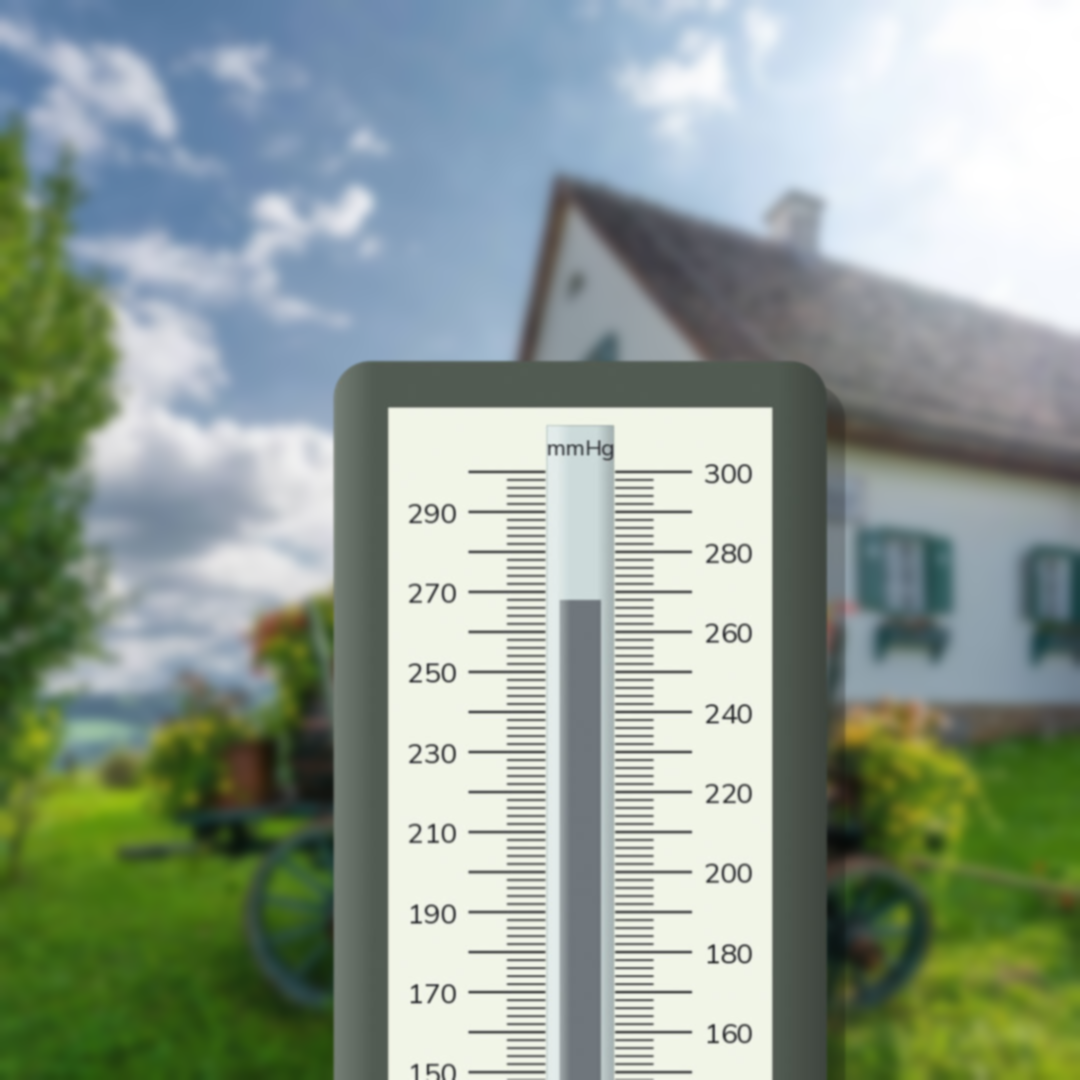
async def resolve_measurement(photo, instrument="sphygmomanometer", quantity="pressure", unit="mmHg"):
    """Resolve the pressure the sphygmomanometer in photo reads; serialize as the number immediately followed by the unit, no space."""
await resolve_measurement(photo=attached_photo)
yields 268mmHg
